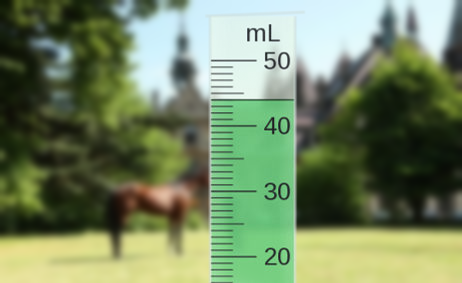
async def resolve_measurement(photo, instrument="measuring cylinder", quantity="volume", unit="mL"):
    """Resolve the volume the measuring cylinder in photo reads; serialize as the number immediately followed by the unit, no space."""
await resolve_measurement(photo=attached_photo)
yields 44mL
